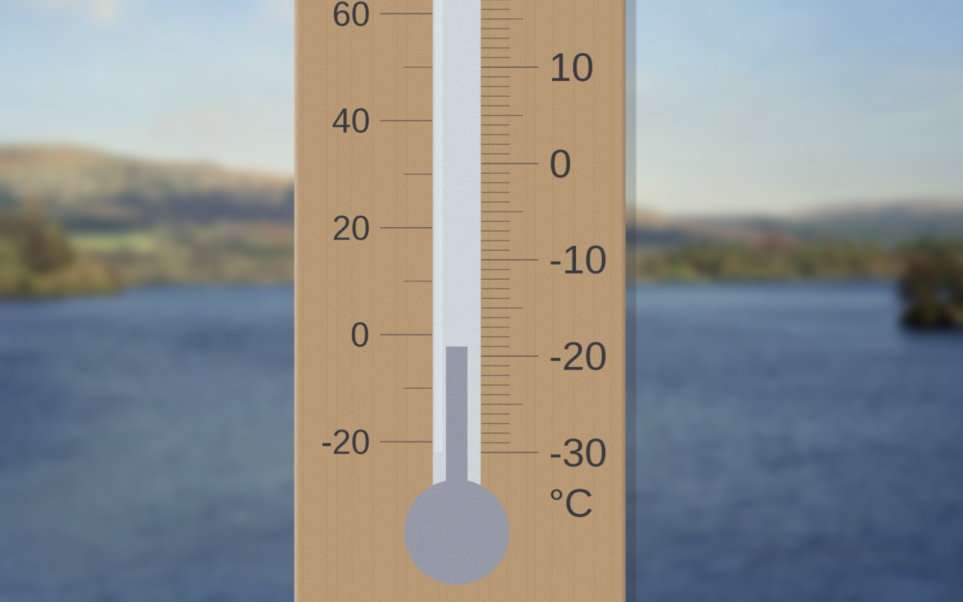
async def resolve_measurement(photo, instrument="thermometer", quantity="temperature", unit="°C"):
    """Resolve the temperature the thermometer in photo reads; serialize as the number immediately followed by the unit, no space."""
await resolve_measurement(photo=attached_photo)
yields -19°C
